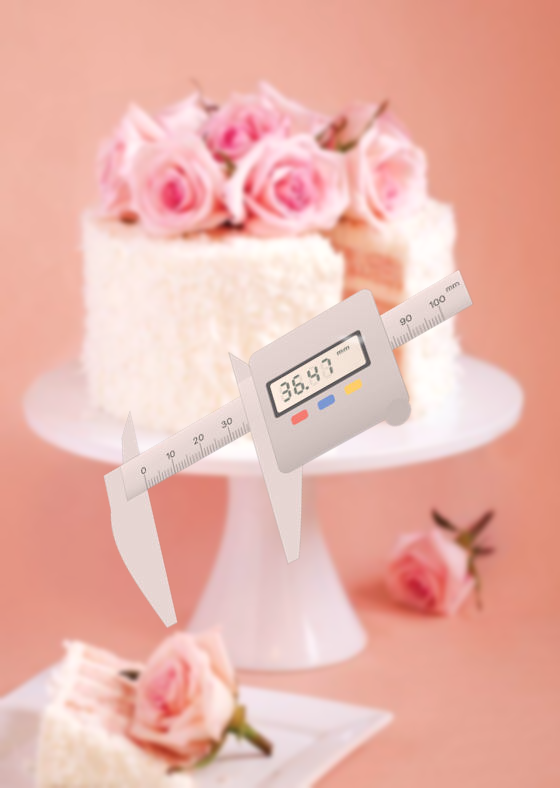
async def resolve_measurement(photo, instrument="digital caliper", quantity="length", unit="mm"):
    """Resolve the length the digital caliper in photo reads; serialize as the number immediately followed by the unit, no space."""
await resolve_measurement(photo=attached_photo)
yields 36.47mm
